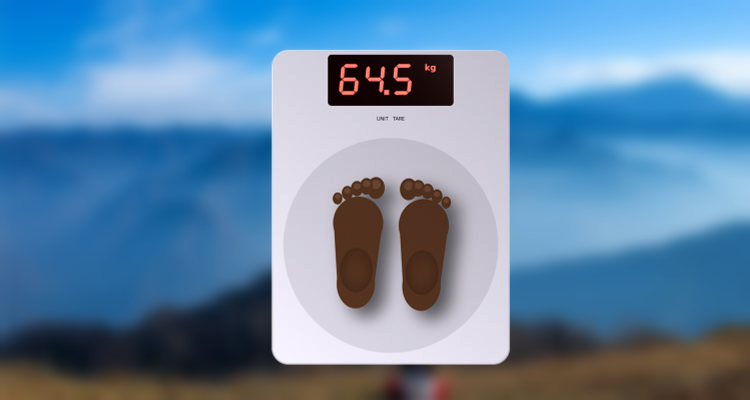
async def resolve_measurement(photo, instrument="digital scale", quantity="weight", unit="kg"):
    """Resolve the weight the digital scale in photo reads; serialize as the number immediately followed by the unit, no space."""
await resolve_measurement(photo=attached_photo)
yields 64.5kg
